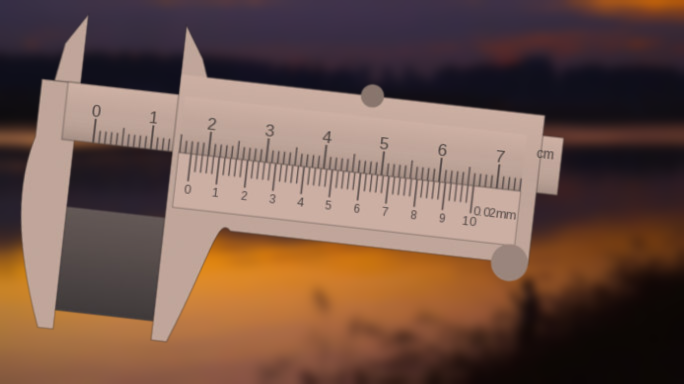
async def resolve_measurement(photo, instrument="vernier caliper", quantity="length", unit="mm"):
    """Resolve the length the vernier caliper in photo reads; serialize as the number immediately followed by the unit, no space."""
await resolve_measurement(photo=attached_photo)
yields 17.0mm
